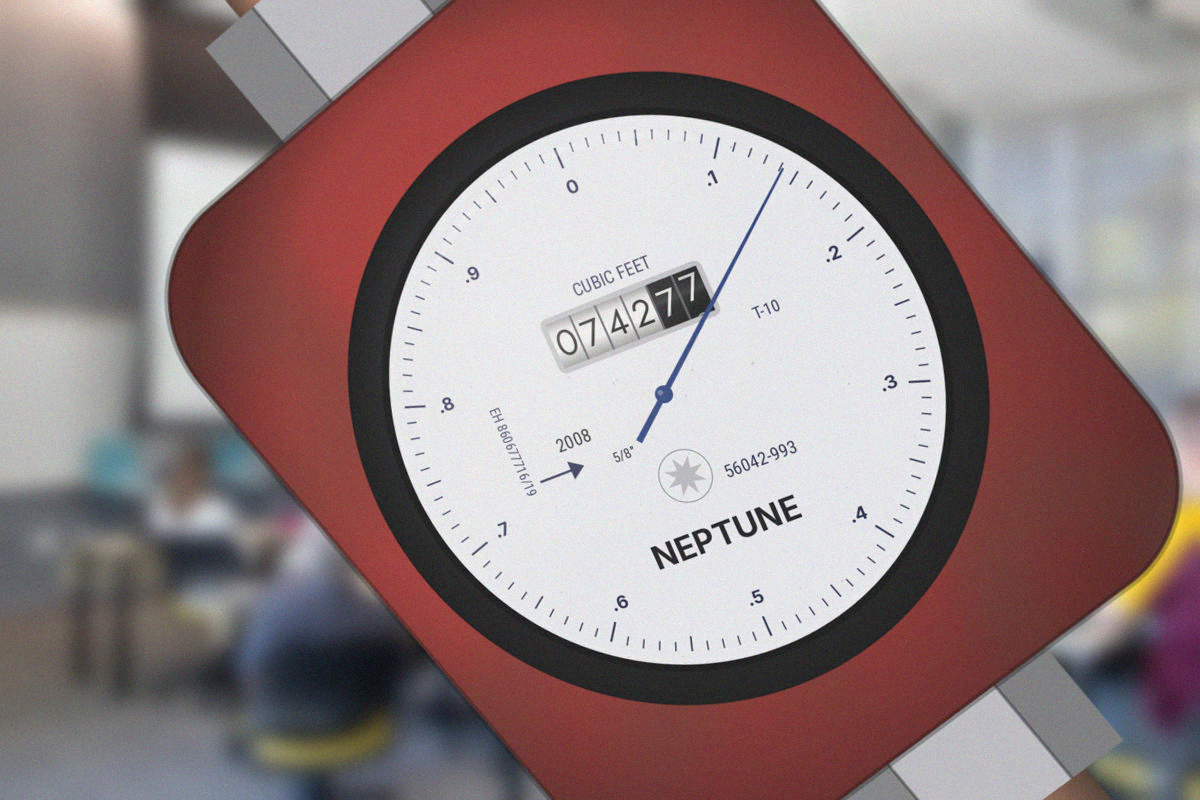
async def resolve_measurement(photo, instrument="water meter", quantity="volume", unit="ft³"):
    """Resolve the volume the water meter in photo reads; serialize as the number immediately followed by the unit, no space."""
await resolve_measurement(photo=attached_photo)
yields 74277.14ft³
